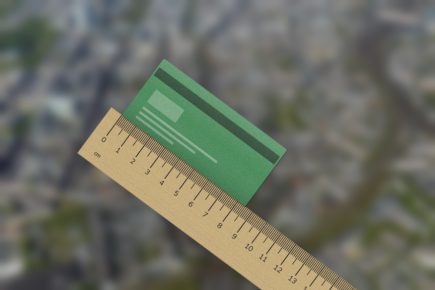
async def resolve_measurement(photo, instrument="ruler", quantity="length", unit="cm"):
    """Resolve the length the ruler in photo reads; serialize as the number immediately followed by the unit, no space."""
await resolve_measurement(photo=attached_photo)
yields 8.5cm
